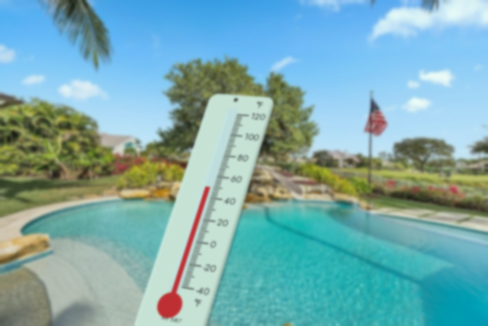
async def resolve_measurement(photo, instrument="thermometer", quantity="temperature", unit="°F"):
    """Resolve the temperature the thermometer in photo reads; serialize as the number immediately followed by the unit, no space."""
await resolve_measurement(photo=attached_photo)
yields 50°F
